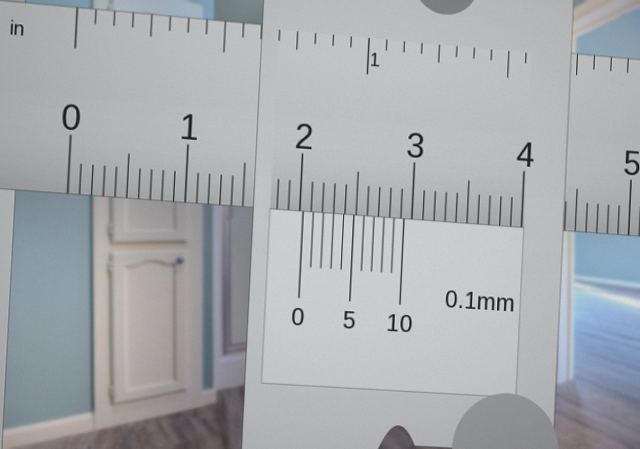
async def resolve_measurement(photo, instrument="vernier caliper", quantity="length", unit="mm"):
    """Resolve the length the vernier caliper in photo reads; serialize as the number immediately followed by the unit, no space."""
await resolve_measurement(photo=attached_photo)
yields 20.3mm
